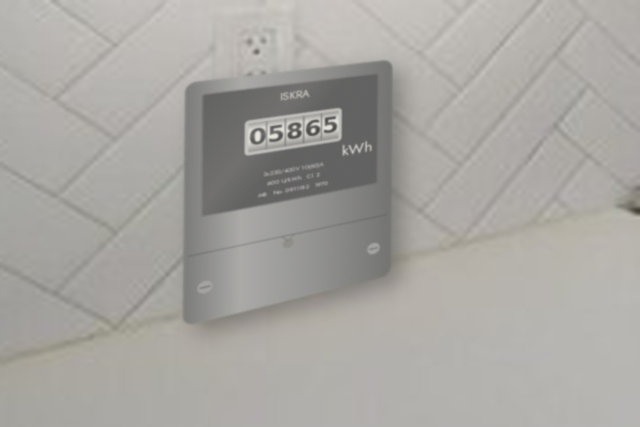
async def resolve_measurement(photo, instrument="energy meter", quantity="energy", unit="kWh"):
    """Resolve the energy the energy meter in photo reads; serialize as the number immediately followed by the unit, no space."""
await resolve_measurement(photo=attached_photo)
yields 5865kWh
